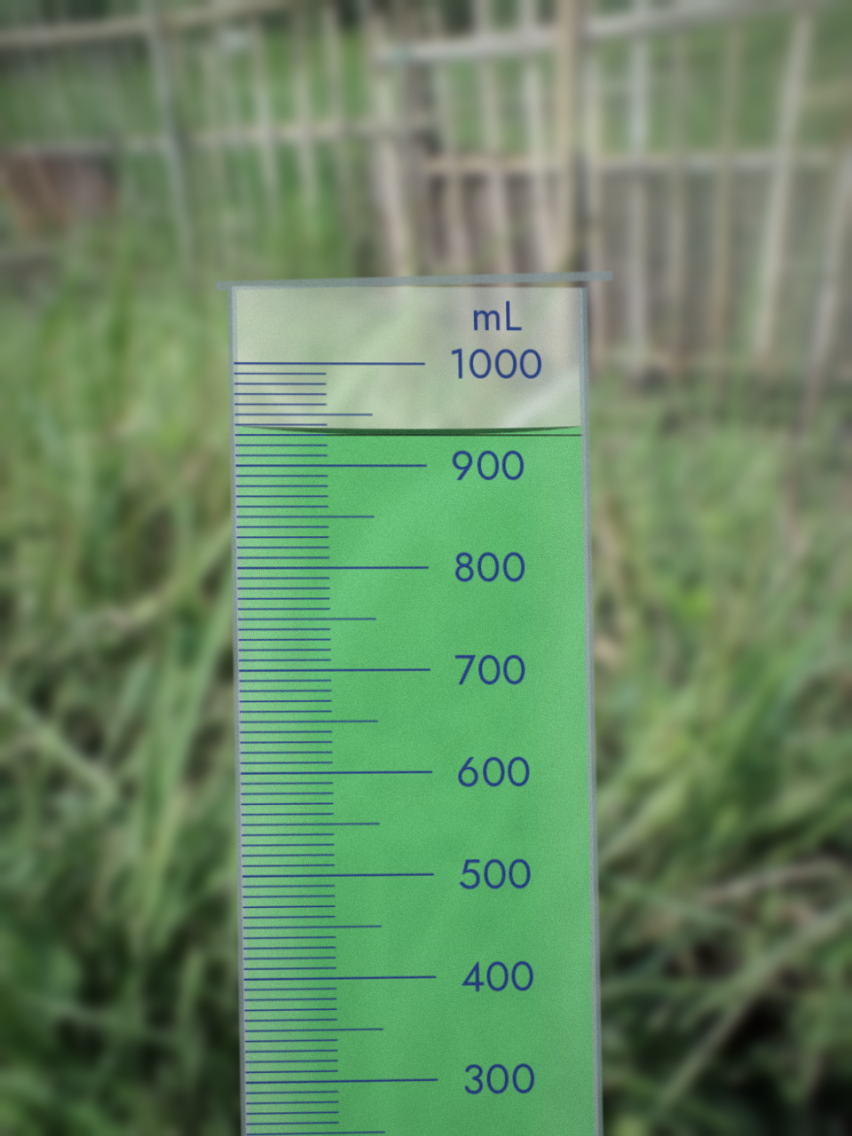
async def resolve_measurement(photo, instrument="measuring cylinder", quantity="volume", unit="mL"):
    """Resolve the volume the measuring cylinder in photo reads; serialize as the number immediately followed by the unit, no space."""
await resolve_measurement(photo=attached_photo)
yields 930mL
